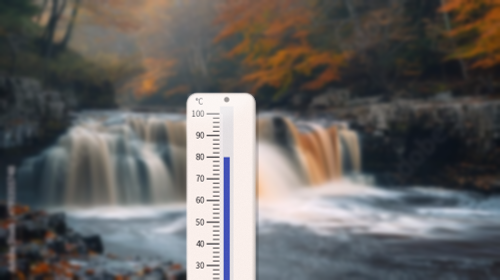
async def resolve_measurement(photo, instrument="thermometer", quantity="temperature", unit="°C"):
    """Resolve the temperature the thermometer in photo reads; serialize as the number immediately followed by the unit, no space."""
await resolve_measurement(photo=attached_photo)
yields 80°C
